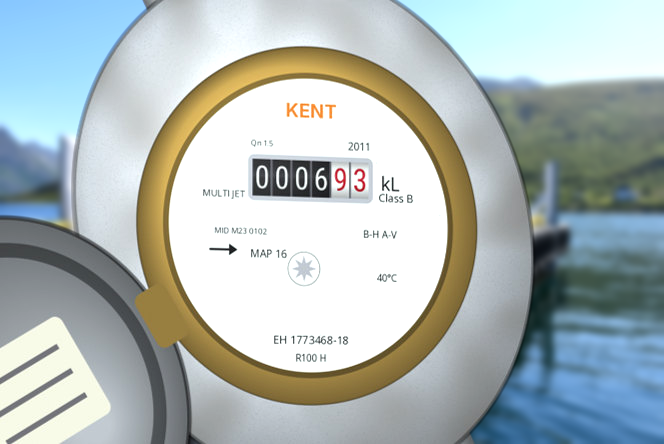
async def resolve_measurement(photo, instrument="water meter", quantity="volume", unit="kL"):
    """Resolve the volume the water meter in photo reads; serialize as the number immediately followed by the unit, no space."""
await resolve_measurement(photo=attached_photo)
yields 6.93kL
